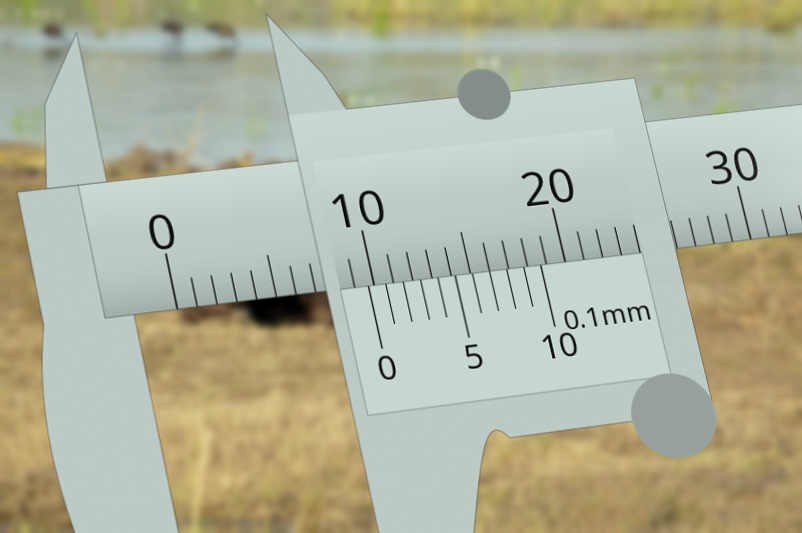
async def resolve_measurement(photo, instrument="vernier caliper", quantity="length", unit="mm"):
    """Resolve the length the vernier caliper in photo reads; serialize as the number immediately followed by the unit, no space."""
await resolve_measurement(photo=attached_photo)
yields 9.7mm
